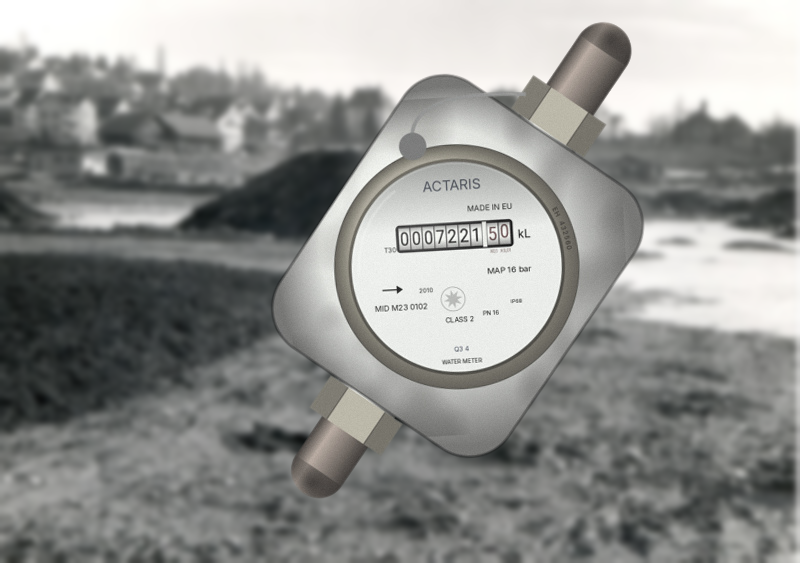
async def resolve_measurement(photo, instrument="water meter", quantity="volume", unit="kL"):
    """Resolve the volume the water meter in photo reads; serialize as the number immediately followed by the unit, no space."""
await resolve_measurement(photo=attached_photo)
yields 7221.50kL
